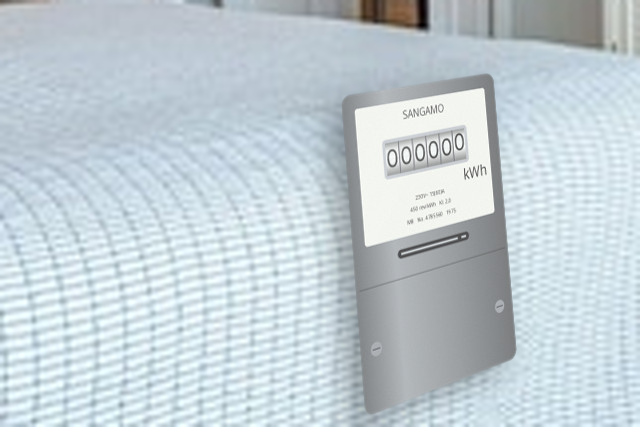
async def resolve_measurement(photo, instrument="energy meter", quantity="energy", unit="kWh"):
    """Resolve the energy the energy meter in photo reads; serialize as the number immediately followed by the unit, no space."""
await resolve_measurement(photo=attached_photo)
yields 0kWh
